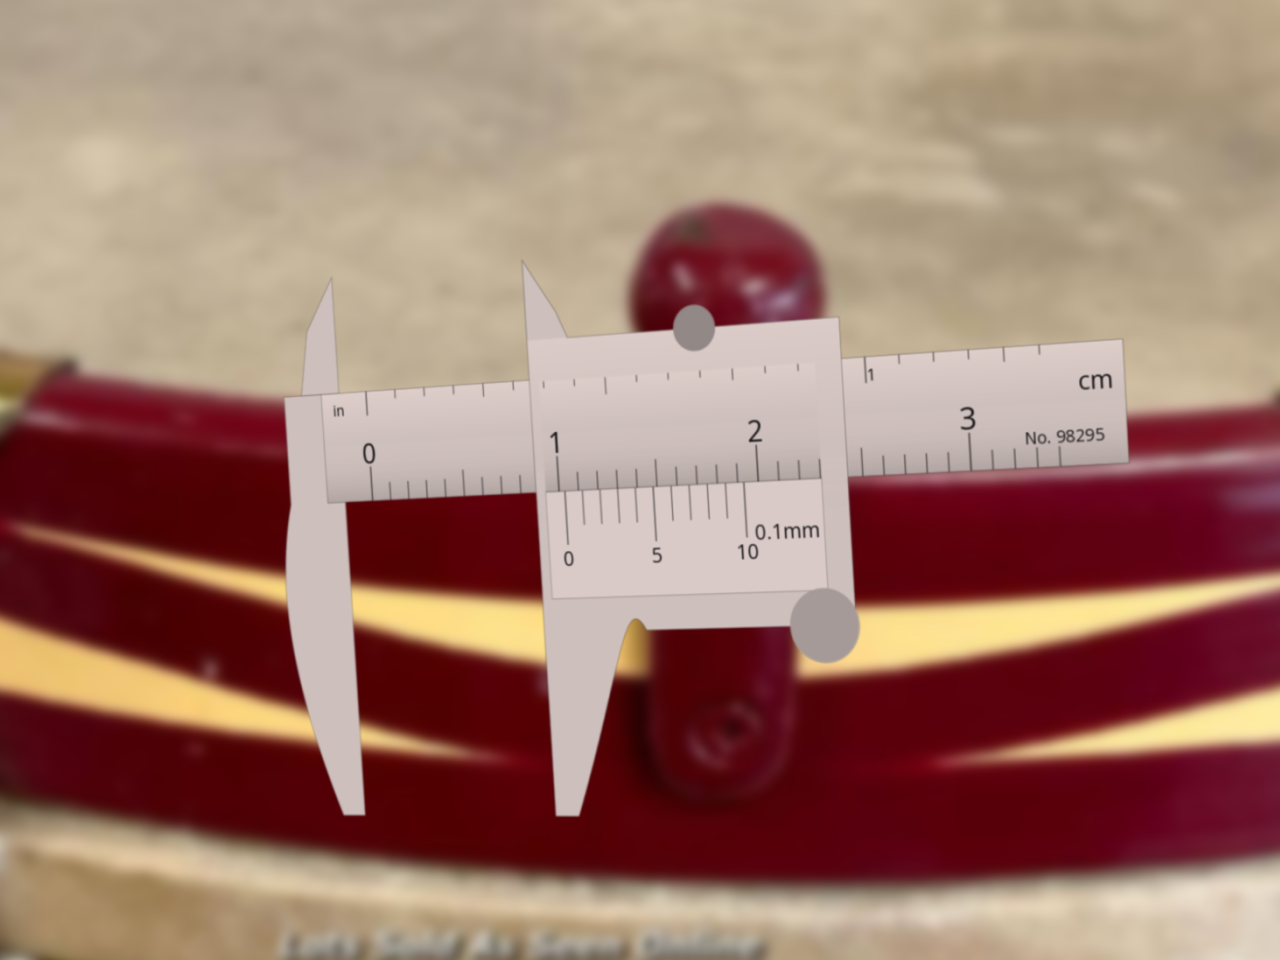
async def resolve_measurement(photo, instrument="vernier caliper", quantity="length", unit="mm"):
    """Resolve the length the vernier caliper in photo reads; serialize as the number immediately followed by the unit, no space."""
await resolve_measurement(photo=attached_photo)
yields 10.3mm
